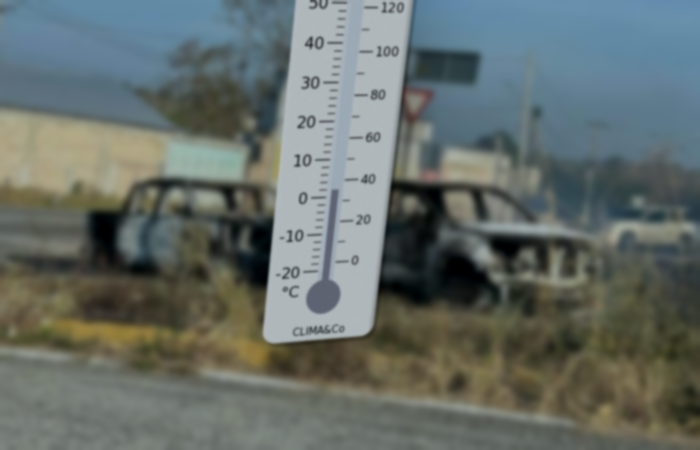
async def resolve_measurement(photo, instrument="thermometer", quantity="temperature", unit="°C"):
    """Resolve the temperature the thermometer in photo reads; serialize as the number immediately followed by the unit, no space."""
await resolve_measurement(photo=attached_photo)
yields 2°C
